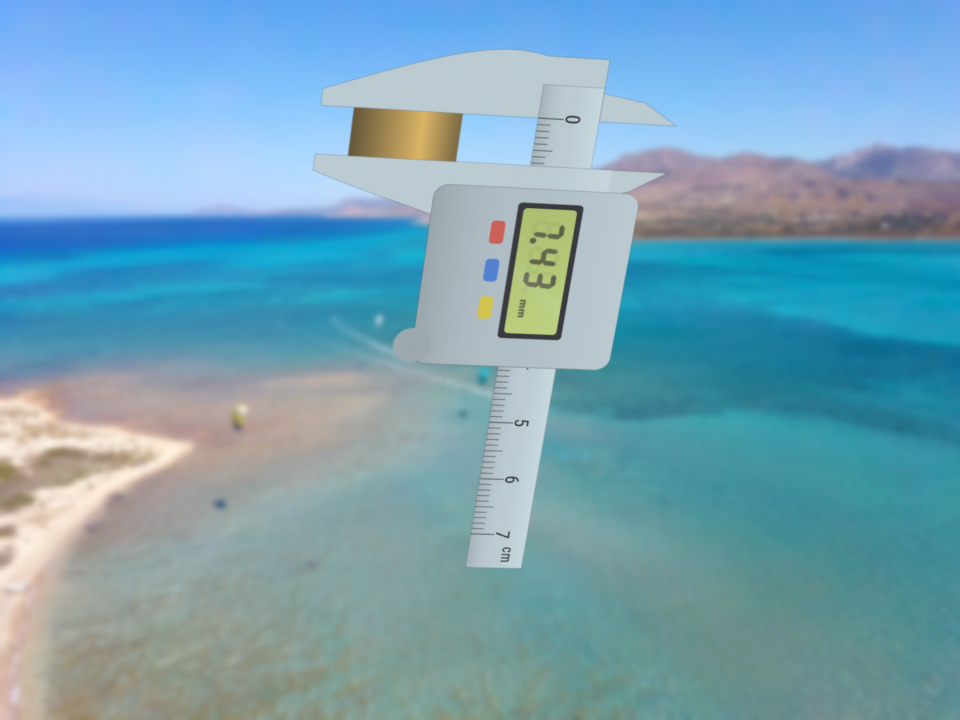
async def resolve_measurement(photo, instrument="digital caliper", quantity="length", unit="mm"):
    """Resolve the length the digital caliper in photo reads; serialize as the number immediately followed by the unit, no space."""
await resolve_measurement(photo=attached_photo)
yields 7.43mm
